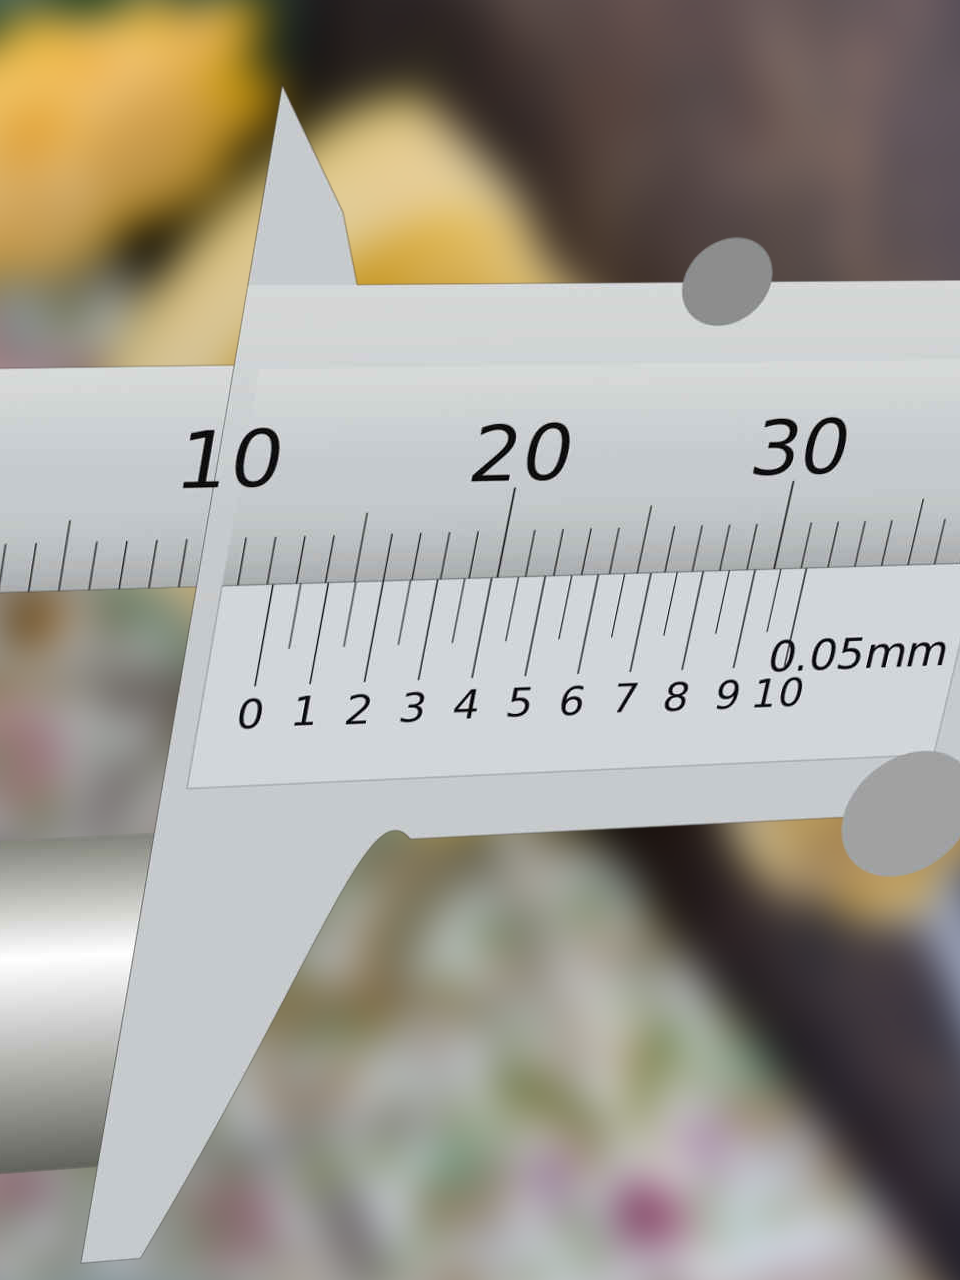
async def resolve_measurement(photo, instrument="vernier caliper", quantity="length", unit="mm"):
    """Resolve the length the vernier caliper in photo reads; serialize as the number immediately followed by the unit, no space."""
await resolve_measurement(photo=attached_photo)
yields 12.20mm
